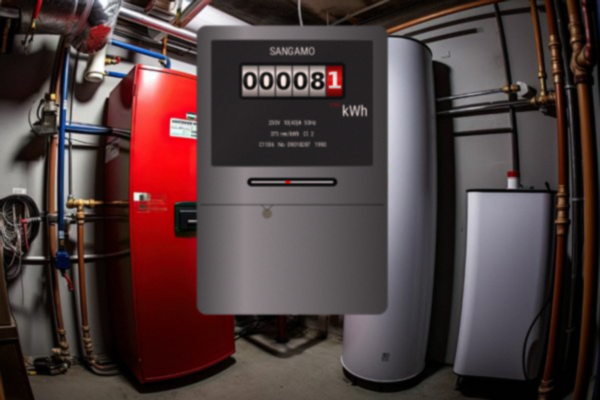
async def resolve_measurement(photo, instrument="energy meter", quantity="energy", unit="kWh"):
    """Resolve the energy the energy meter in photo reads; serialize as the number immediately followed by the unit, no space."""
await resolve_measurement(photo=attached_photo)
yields 8.1kWh
